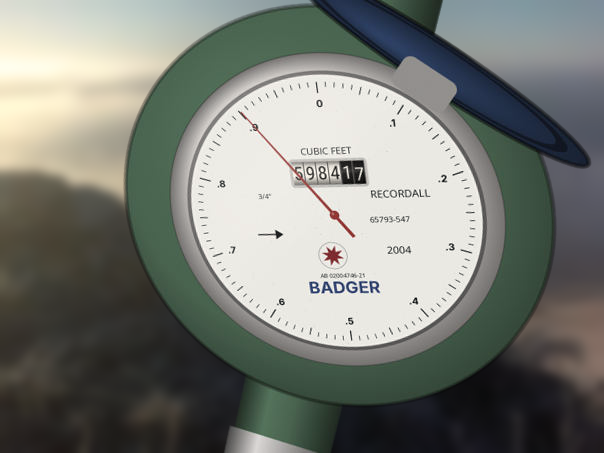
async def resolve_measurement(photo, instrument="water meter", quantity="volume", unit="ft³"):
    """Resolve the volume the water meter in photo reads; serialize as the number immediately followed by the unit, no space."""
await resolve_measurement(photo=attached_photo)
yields 598416.90ft³
